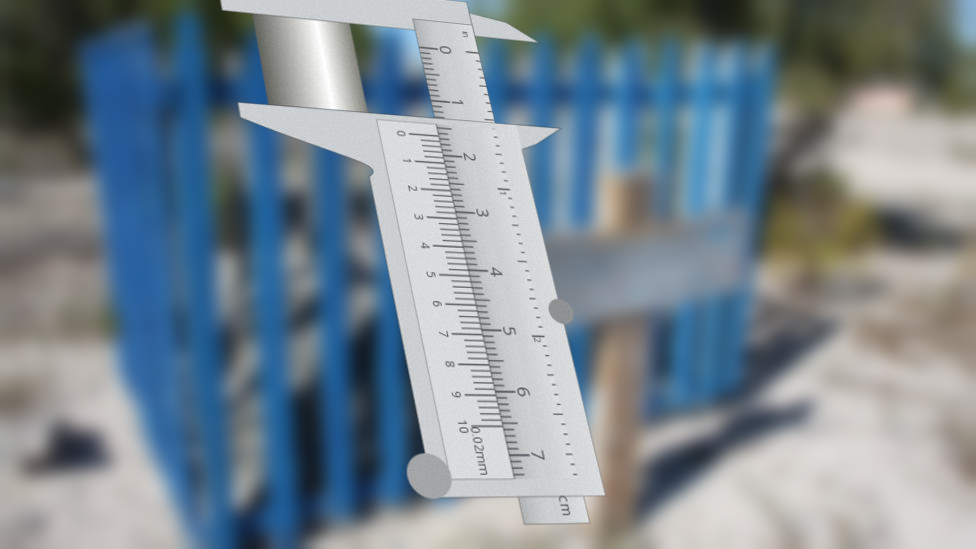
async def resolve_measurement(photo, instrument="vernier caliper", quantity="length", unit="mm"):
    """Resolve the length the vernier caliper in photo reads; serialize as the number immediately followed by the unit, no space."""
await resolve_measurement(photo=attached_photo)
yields 16.5mm
